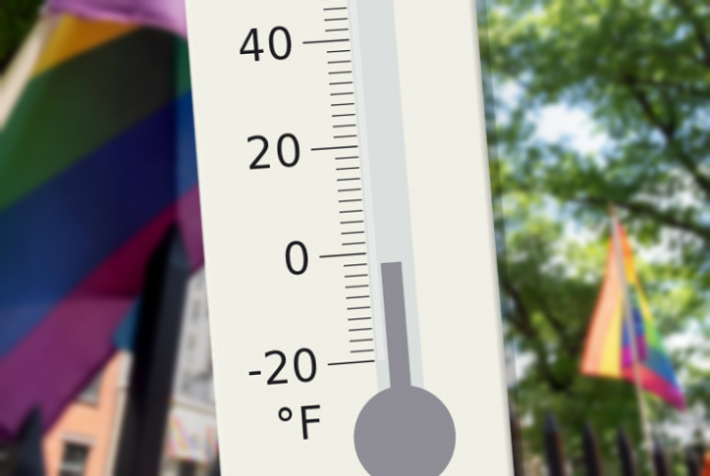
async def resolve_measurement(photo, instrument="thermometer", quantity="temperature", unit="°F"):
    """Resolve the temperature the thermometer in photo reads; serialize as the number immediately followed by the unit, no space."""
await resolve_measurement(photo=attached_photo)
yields -2°F
